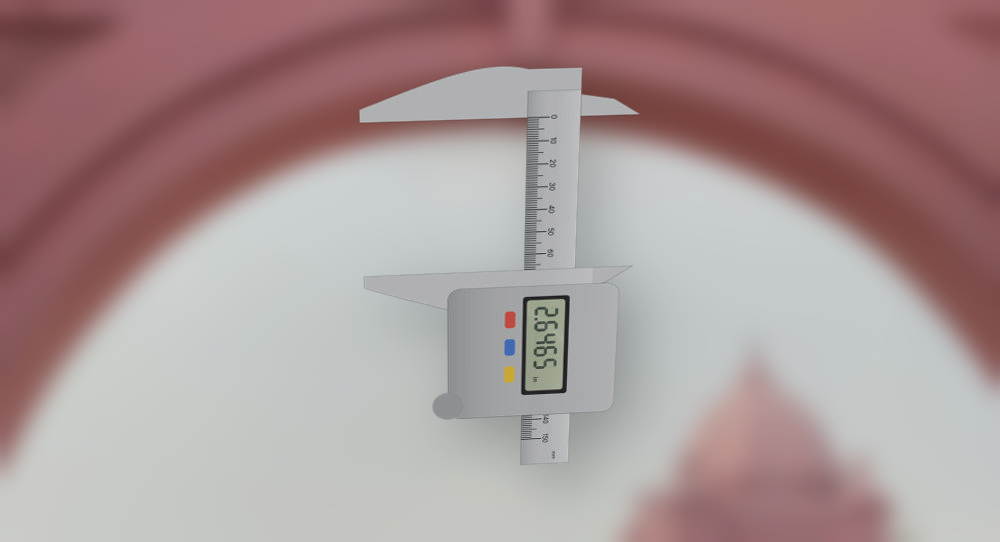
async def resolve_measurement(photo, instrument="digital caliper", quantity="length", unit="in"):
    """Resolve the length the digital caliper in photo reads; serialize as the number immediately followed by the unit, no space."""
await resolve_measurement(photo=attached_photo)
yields 2.6465in
